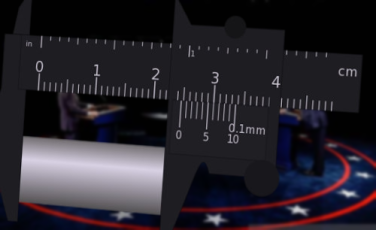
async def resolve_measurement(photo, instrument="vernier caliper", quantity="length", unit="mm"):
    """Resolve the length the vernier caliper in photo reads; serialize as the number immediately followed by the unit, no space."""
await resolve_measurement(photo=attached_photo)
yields 24.6mm
